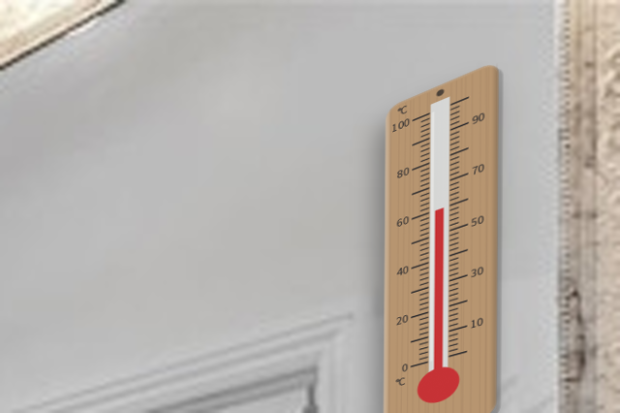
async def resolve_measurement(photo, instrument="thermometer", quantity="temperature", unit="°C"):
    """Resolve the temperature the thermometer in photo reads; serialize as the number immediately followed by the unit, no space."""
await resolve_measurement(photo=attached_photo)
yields 60°C
